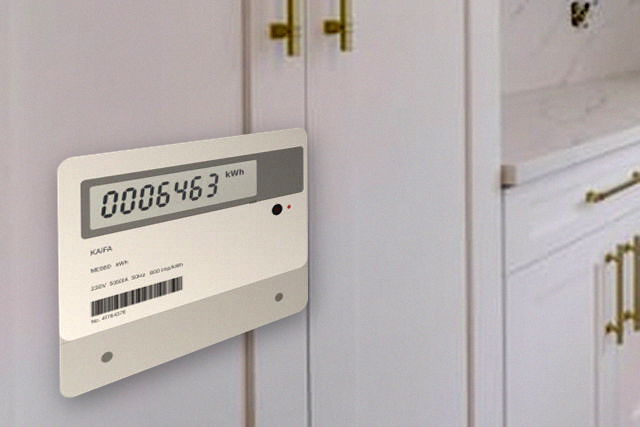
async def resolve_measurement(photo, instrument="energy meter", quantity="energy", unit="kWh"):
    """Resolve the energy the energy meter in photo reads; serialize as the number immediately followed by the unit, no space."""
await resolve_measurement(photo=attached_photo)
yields 6463kWh
